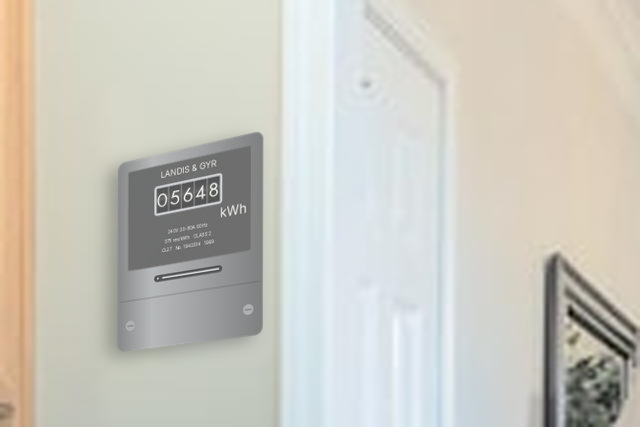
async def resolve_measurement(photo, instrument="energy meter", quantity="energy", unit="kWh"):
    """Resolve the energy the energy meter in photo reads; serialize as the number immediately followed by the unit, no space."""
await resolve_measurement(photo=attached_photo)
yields 5648kWh
